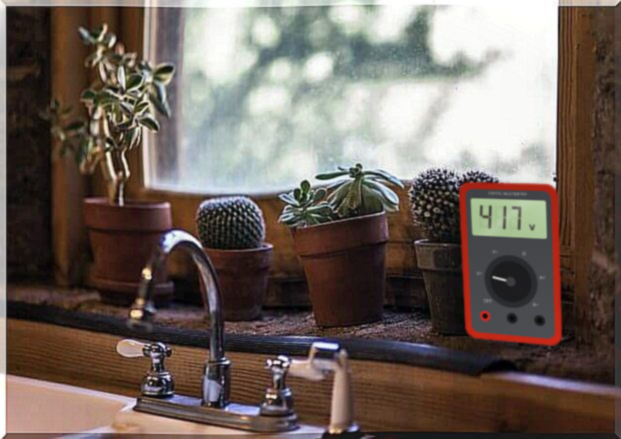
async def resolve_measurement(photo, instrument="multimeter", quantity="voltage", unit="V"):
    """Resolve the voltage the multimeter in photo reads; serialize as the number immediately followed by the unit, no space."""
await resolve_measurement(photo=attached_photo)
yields 417V
